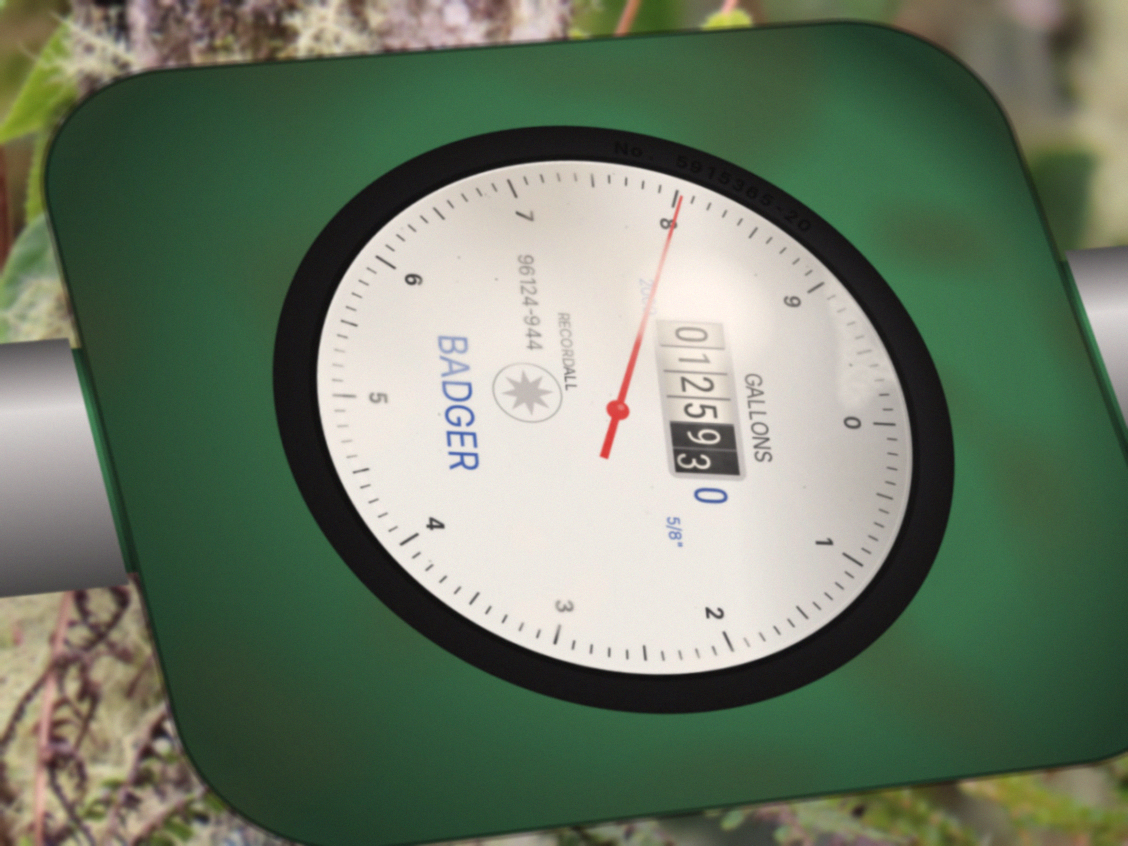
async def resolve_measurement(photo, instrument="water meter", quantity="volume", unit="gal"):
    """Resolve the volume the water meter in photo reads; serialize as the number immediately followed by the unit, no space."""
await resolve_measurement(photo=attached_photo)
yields 125928.0gal
